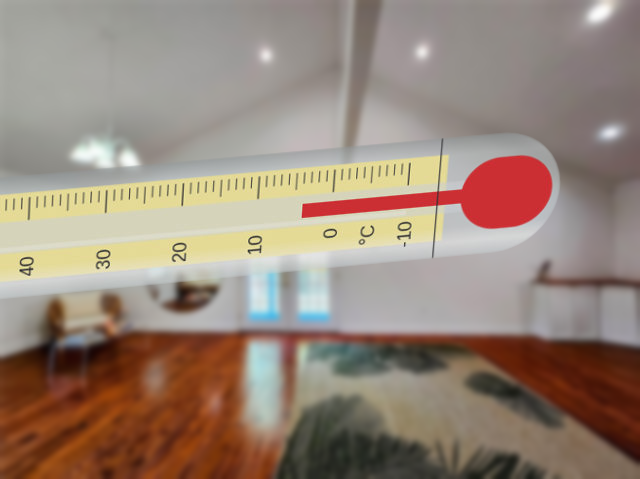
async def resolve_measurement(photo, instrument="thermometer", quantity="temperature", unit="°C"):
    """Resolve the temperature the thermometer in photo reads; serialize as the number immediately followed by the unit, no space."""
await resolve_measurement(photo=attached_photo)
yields 4°C
